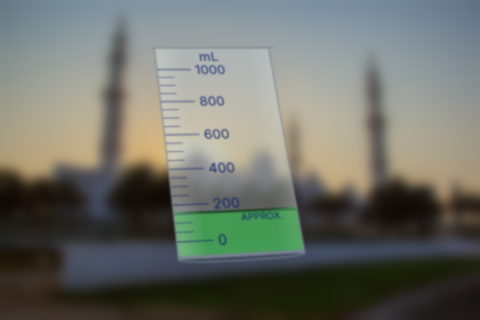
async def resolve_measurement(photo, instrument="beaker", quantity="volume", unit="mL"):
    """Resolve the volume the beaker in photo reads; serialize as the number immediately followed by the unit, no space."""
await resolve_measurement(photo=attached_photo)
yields 150mL
